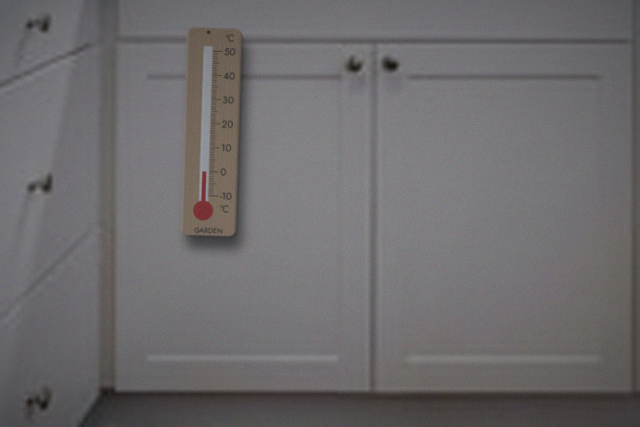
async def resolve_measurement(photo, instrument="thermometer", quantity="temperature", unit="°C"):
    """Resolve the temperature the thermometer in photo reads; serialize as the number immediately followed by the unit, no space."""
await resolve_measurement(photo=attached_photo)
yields 0°C
